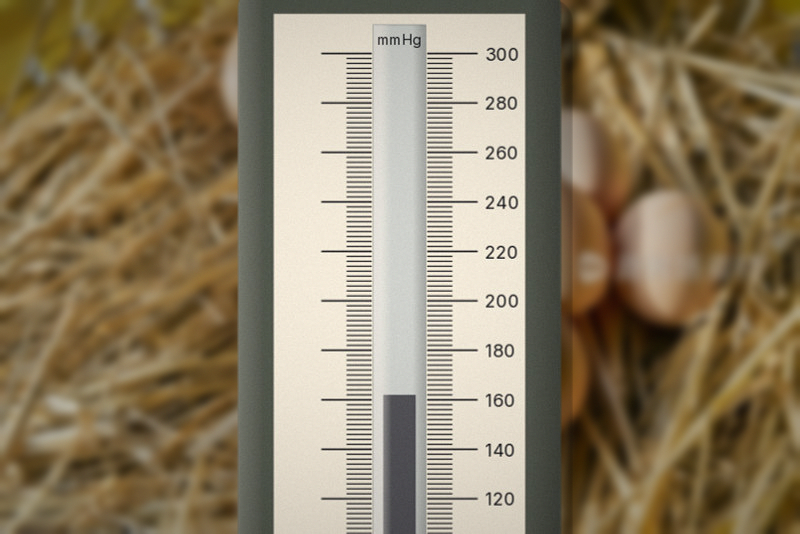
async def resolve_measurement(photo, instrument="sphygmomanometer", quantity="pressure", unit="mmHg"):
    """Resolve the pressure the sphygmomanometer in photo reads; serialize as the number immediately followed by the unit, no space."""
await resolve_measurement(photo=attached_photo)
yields 162mmHg
